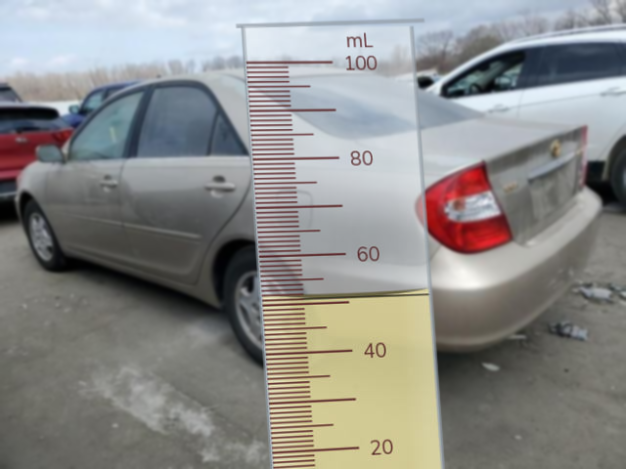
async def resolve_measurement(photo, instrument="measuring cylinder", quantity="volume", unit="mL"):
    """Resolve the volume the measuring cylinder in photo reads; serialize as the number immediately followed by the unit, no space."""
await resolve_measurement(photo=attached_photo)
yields 51mL
